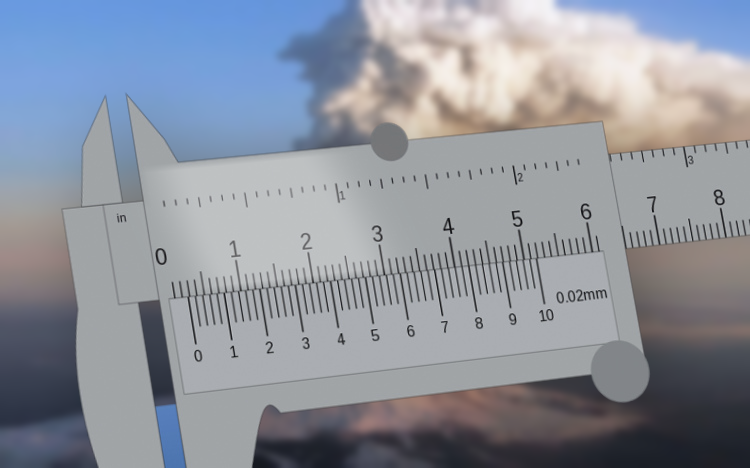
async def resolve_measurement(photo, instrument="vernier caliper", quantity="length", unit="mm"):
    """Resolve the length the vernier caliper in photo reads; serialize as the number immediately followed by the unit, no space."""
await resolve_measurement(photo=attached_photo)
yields 2.8mm
